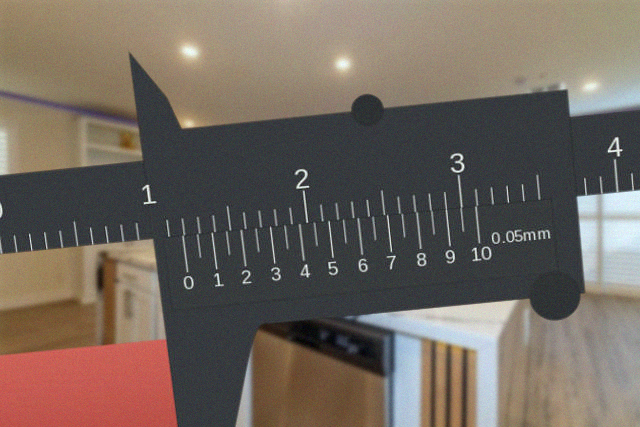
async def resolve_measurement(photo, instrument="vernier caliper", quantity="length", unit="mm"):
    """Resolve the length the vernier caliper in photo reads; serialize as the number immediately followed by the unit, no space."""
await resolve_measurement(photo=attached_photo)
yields 11.9mm
